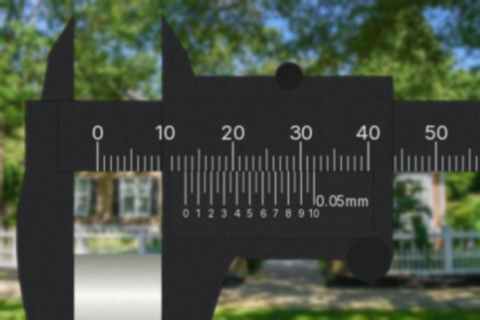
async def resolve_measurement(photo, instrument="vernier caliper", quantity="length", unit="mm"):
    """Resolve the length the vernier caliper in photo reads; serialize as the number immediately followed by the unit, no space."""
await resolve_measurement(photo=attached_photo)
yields 13.0mm
